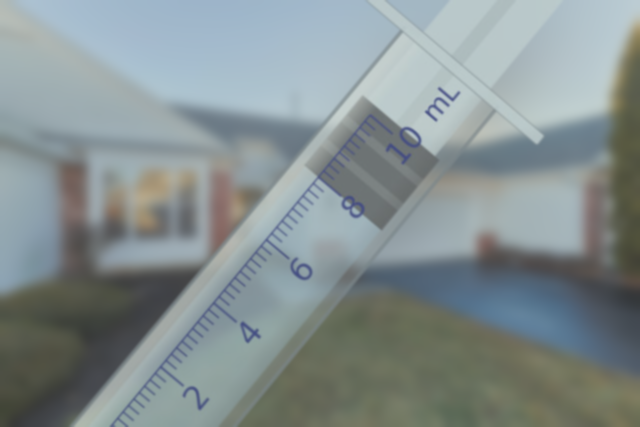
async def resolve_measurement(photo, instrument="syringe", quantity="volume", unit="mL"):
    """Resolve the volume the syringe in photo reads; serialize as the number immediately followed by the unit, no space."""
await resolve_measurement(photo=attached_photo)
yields 8mL
